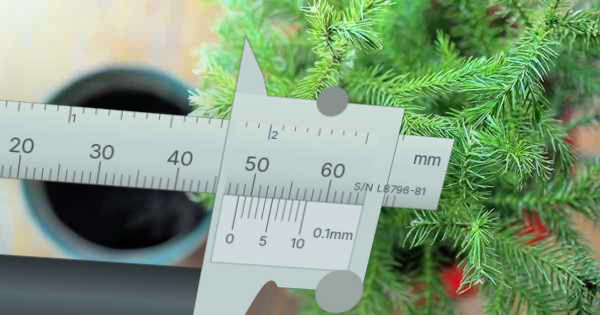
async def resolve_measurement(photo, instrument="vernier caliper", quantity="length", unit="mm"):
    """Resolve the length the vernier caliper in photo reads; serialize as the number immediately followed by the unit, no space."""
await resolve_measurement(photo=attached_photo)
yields 48.4mm
